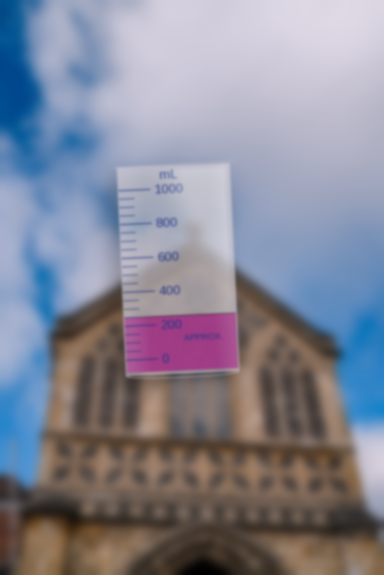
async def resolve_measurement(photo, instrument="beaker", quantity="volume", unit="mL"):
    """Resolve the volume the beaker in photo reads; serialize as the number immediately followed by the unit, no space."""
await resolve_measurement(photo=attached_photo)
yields 250mL
